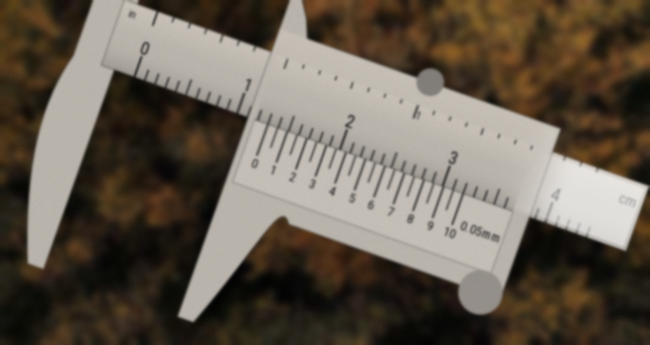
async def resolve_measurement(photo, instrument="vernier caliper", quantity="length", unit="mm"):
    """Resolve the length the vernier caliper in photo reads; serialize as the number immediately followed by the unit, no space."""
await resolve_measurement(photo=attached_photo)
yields 13.0mm
